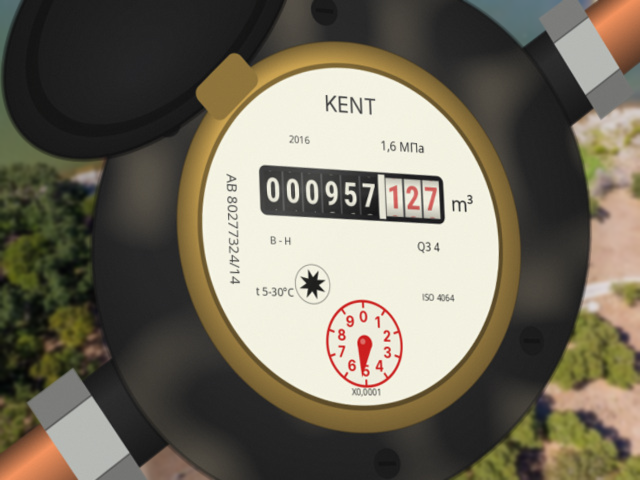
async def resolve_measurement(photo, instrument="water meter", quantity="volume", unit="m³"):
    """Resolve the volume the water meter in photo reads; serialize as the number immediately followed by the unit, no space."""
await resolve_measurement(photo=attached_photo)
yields 957.1275m³
